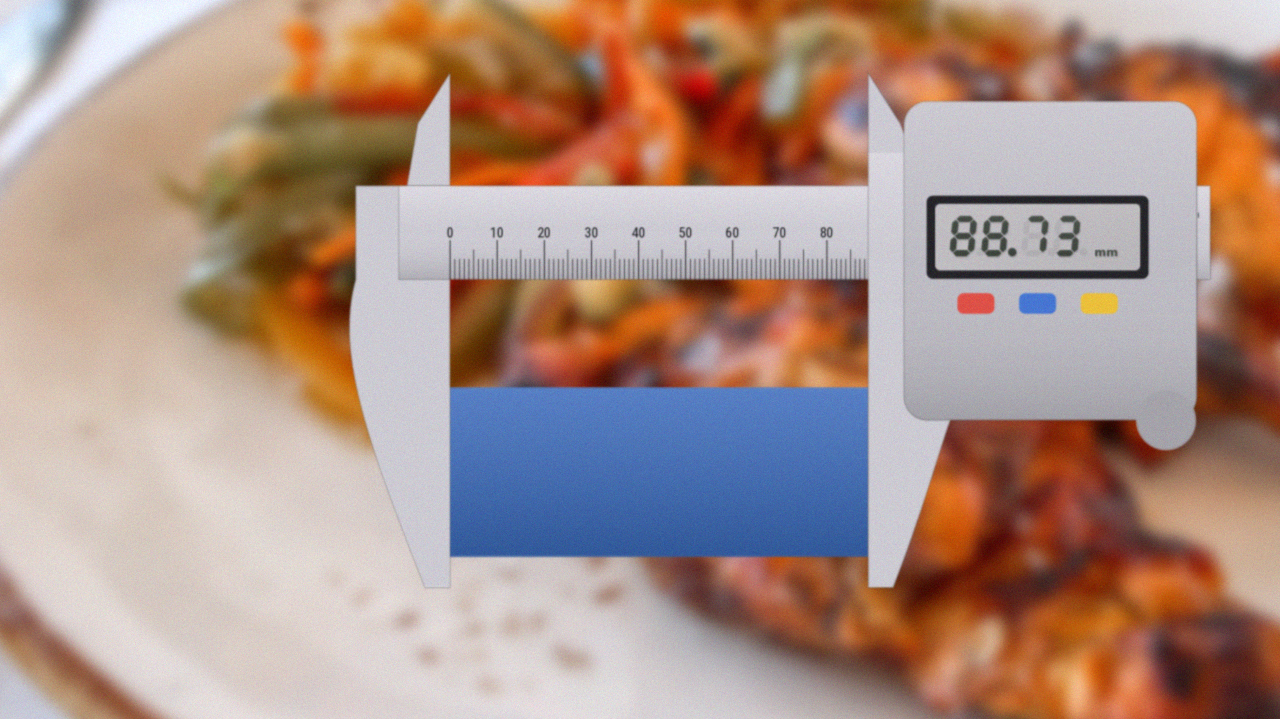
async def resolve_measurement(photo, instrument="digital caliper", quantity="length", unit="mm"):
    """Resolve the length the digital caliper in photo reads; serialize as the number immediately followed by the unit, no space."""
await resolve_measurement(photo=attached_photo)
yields 88.73mm
